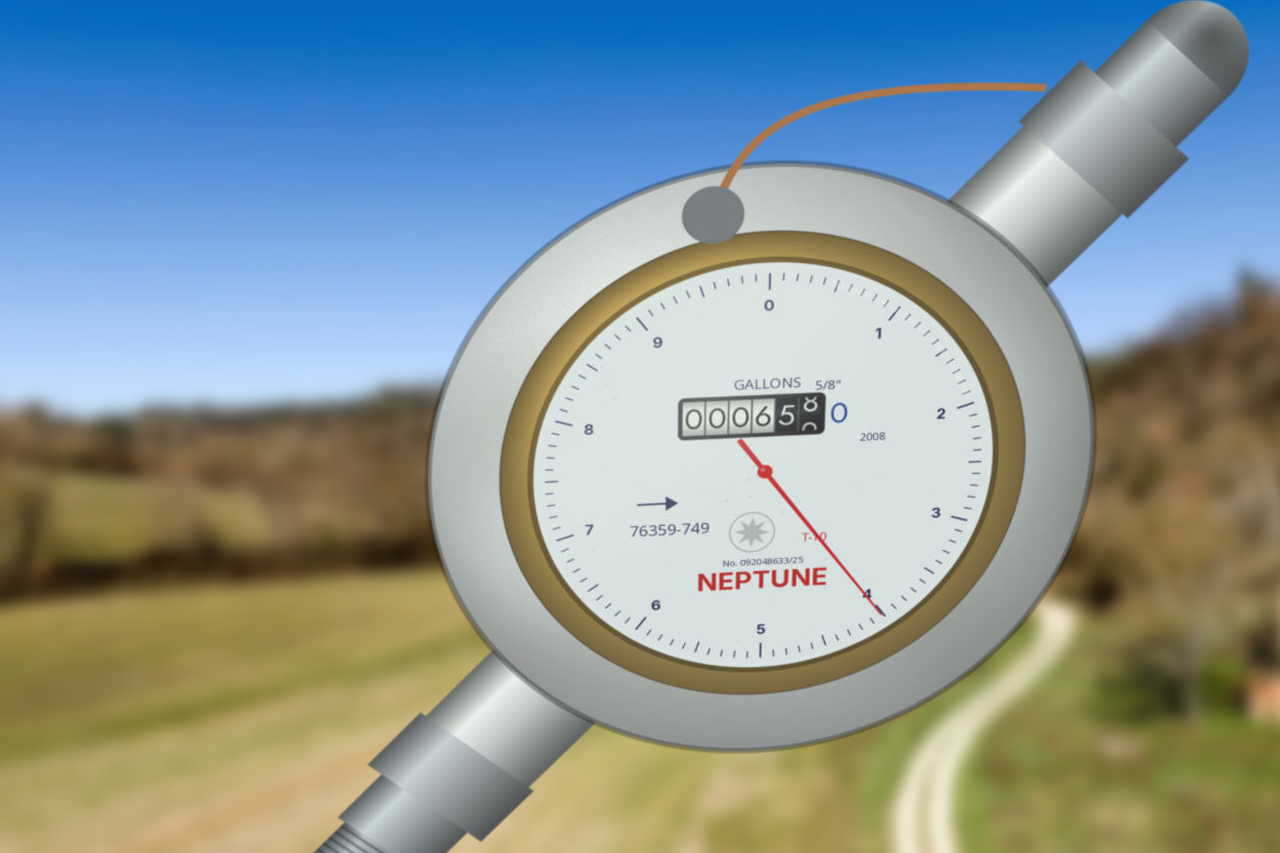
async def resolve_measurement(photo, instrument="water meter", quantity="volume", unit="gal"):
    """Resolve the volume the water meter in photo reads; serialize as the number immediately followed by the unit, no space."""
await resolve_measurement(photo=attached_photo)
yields 6584.0gal
